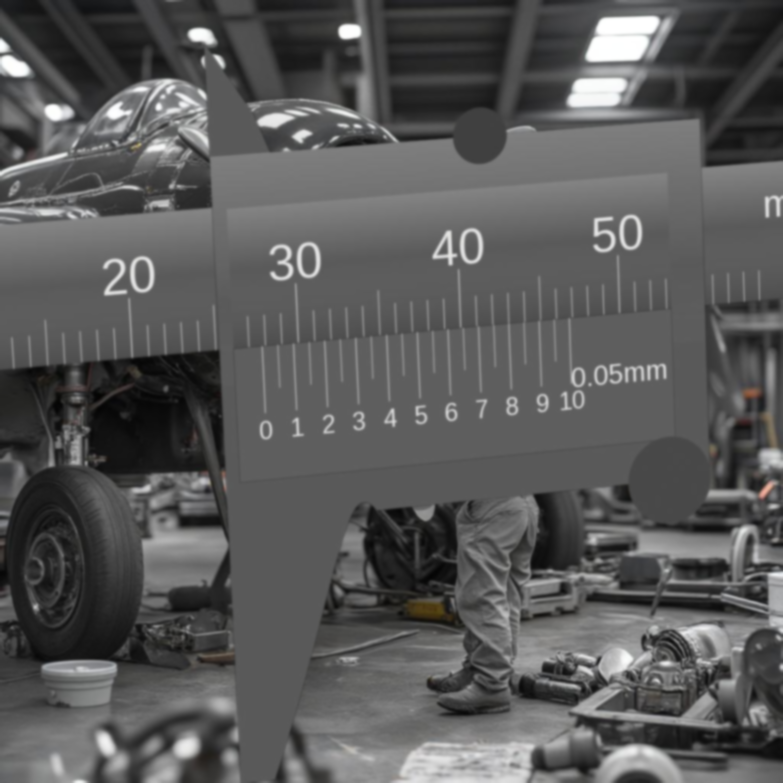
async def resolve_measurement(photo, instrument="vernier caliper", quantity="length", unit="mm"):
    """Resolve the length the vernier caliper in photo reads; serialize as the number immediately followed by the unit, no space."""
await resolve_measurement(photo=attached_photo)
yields 27.8mm
